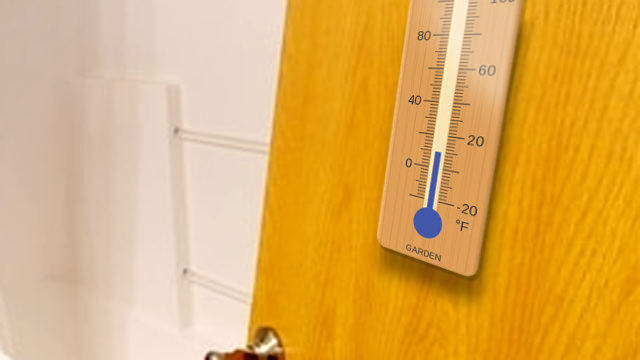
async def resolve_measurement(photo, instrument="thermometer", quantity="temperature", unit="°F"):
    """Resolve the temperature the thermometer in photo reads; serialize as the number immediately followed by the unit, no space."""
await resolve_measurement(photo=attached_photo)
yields 10°F
